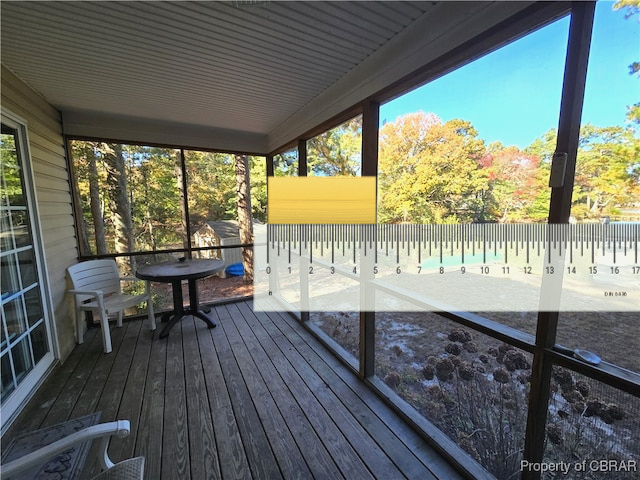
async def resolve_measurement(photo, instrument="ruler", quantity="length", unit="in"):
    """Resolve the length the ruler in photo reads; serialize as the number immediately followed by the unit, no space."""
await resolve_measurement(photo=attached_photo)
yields 5in
